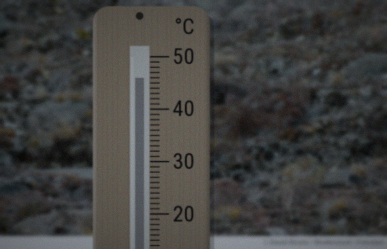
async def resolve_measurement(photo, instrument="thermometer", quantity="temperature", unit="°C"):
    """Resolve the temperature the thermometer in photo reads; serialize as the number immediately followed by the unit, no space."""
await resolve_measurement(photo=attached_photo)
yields 46°C
